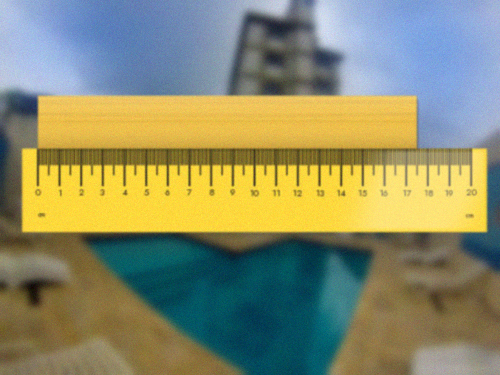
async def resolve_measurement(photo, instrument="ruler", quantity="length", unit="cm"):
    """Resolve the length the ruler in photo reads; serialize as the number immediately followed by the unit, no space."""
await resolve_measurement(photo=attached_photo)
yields 17.5cm
